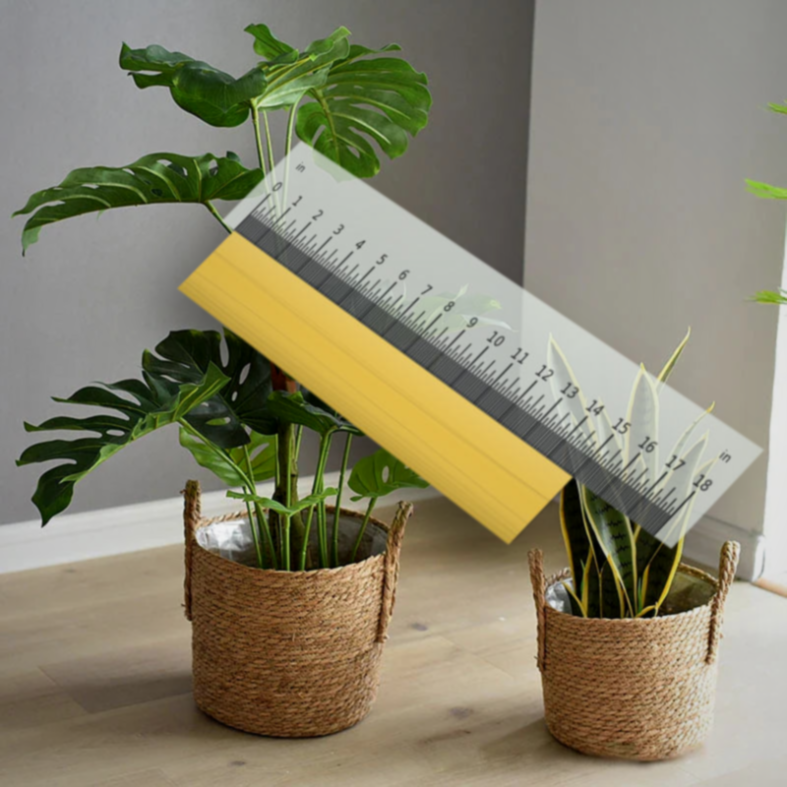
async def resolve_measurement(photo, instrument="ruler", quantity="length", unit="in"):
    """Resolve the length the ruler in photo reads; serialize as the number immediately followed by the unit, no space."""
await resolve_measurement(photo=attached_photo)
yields 15in
